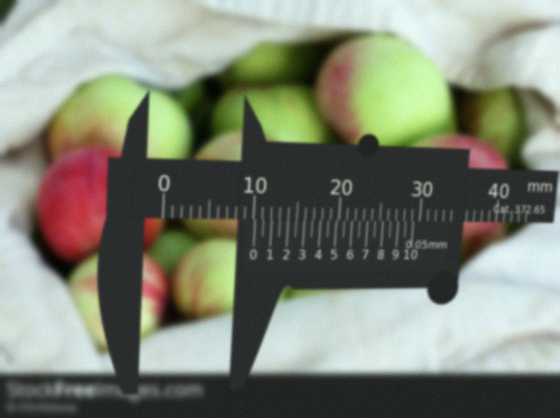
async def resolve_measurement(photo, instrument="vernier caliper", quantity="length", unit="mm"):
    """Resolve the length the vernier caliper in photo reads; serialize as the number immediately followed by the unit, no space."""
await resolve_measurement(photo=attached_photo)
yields 10.2mm
